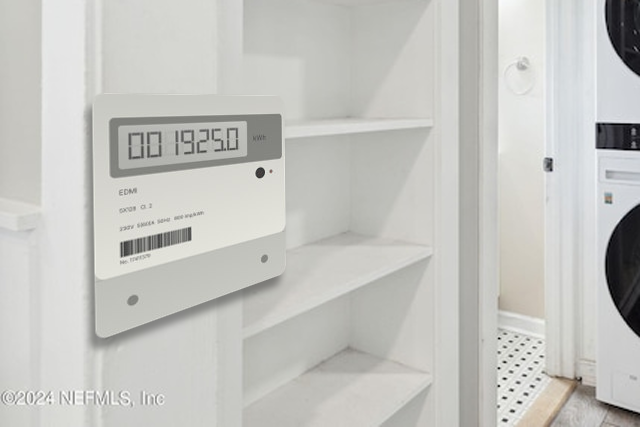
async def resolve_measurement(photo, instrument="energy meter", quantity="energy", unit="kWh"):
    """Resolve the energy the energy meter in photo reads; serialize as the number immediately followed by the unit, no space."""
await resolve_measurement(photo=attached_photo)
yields 1925.0kWh
